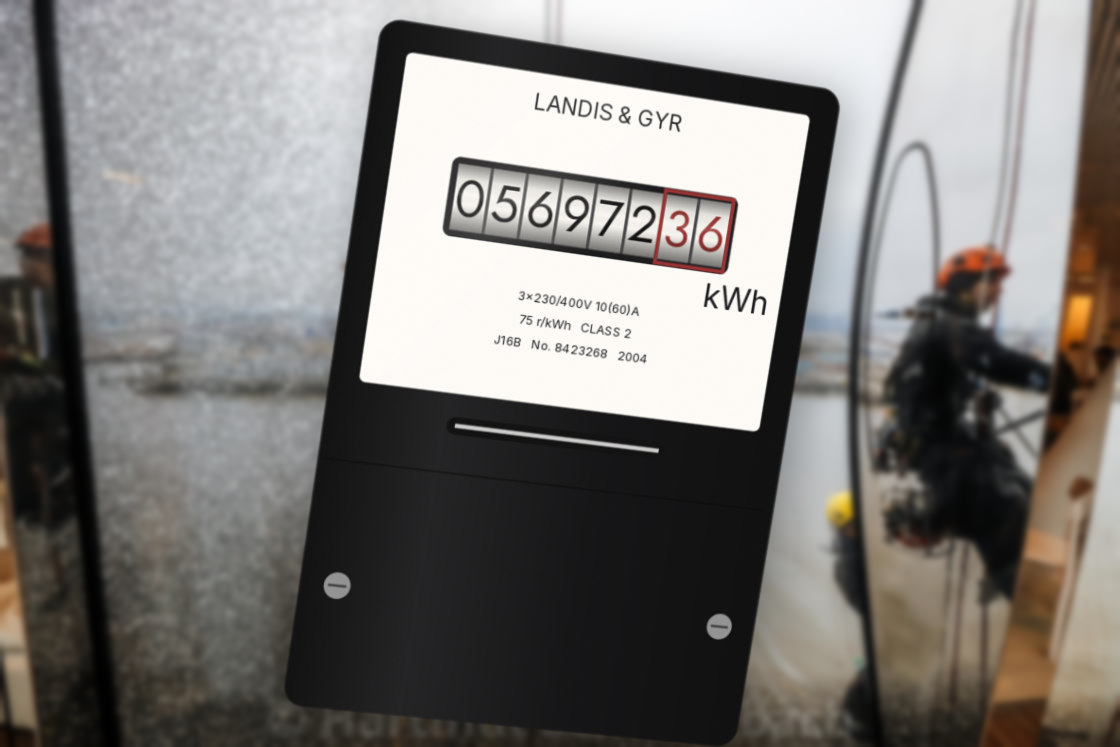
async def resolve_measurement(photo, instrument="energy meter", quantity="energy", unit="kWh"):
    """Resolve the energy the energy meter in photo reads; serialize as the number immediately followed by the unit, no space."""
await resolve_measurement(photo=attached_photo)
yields 56972.36kWh
